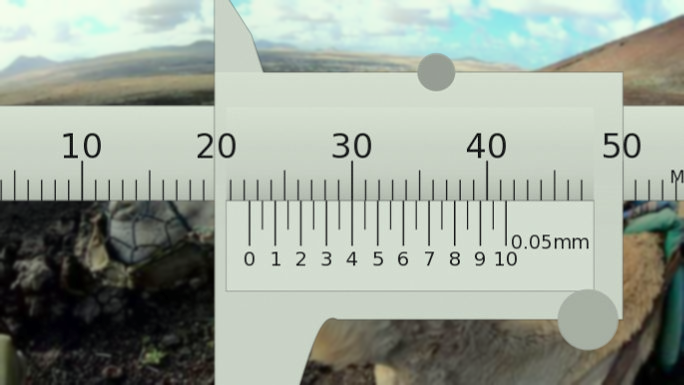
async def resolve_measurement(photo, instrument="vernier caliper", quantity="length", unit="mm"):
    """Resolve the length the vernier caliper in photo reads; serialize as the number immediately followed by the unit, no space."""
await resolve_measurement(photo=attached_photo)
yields 22.4mm
